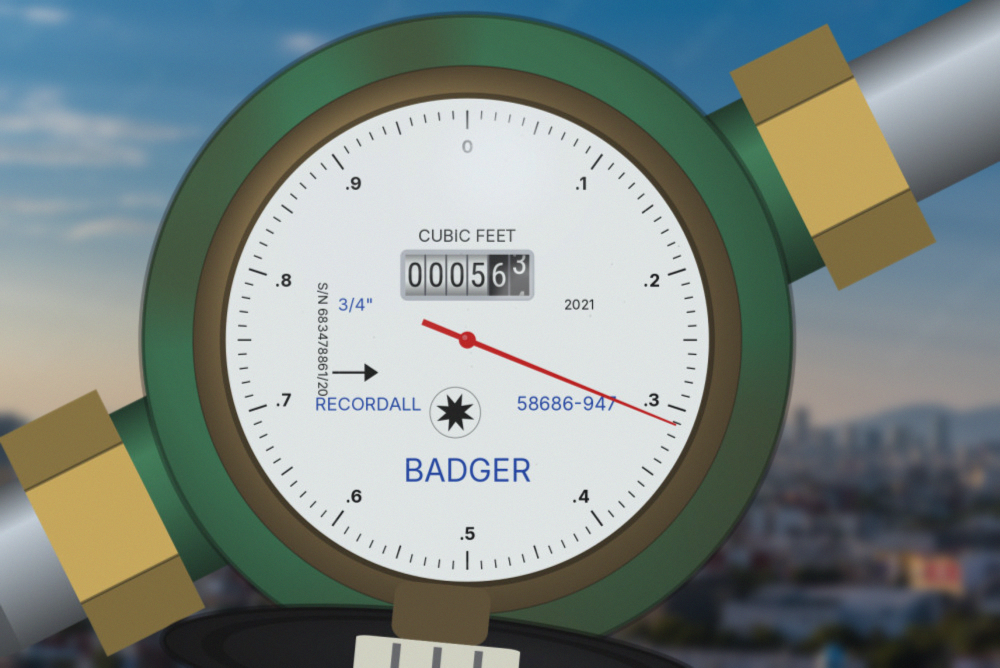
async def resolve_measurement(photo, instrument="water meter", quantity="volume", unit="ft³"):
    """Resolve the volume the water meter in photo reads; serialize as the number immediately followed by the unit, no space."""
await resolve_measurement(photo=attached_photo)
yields 563.31ft³
